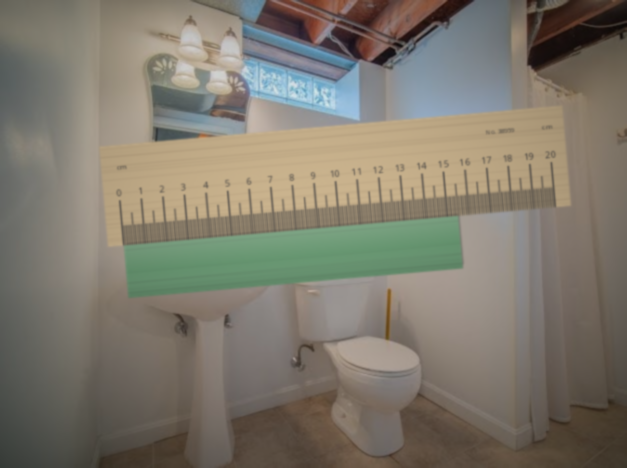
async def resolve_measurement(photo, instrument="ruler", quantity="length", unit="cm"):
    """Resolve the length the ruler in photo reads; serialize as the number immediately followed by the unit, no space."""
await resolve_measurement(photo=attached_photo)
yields 15.5cm
